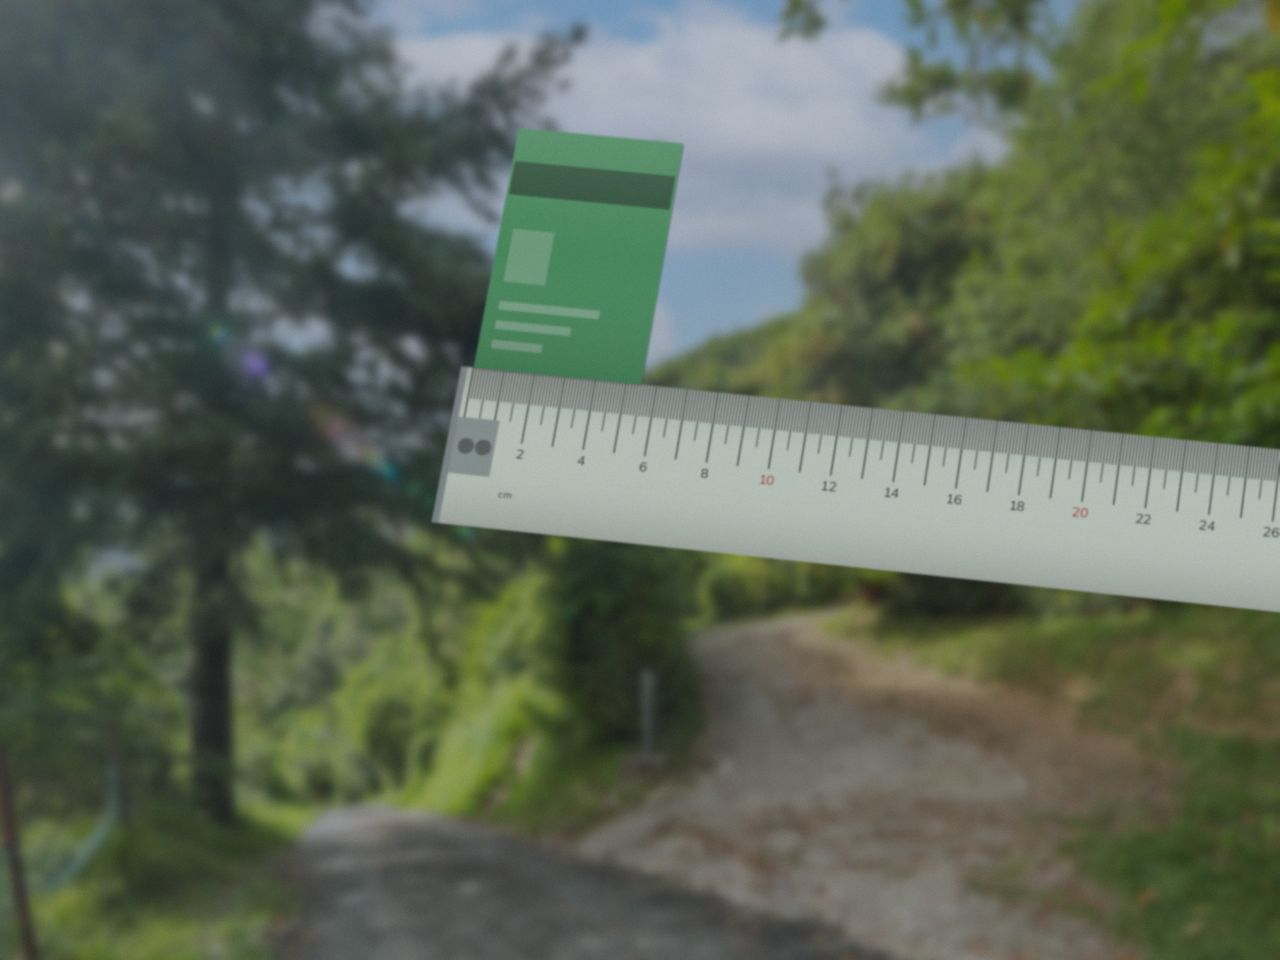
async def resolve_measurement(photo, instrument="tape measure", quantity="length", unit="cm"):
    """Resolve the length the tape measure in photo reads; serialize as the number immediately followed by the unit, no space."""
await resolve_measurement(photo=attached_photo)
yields 5.5cm
